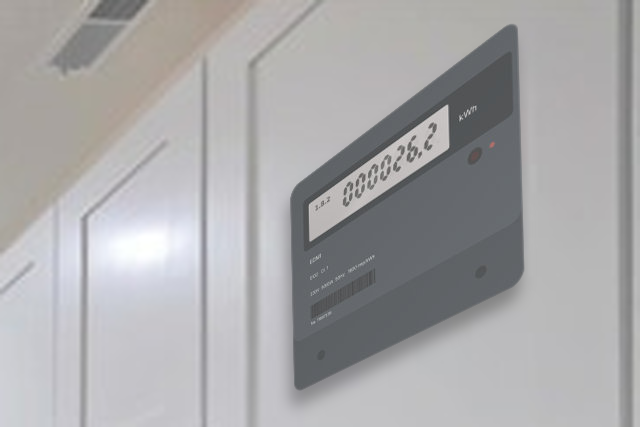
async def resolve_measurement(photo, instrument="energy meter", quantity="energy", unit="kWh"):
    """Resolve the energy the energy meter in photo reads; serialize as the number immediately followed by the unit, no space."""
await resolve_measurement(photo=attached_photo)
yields 26.2kWh
